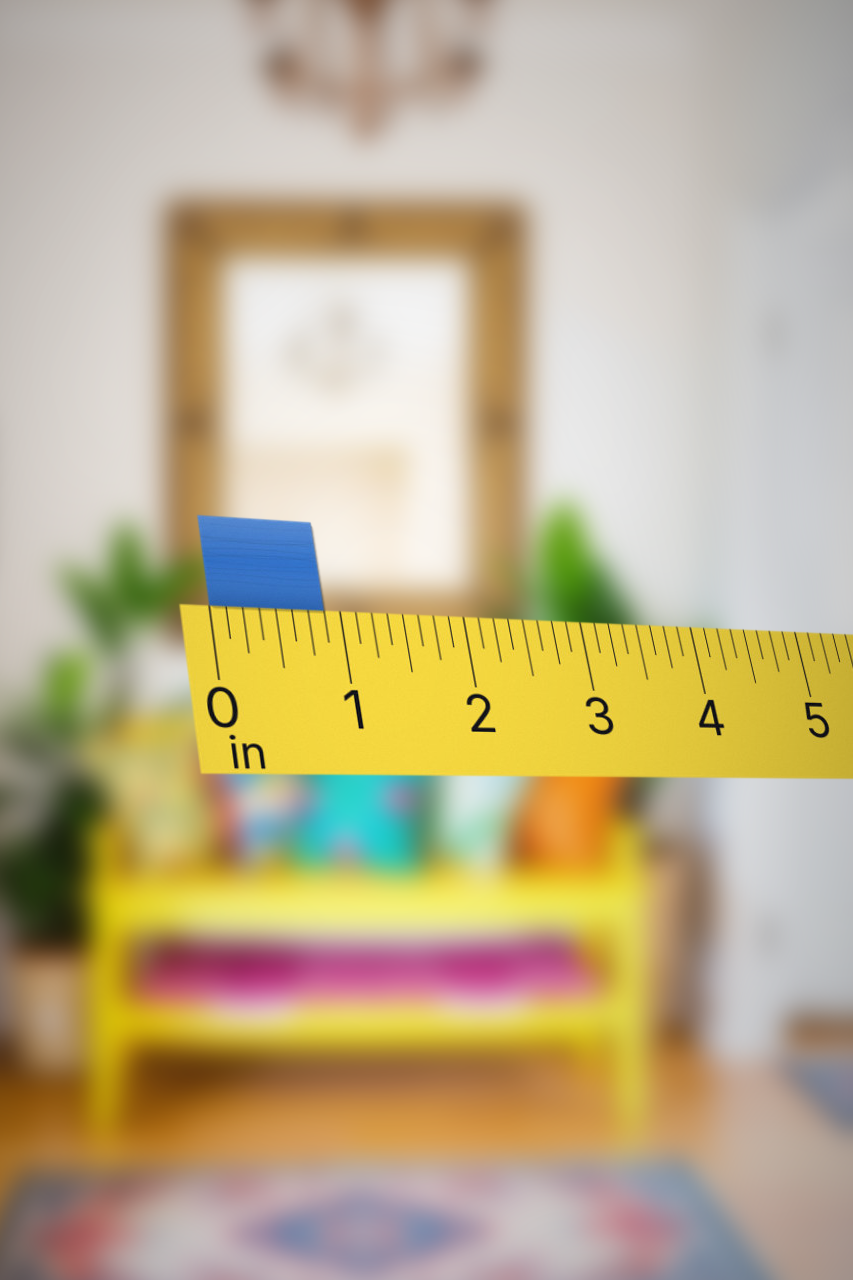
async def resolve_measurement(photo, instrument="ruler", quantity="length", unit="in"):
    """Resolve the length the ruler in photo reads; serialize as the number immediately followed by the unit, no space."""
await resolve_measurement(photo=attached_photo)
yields 0.875in
